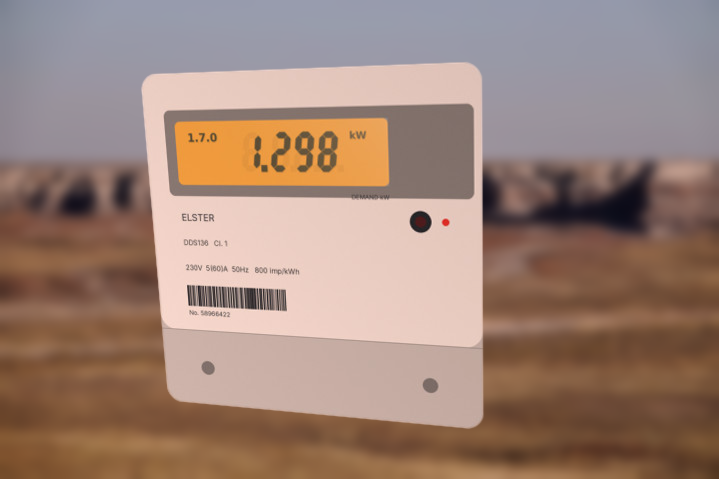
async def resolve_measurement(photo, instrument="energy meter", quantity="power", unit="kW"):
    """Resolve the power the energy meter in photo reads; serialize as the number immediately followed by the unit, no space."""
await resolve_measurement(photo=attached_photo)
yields 1.298kW
